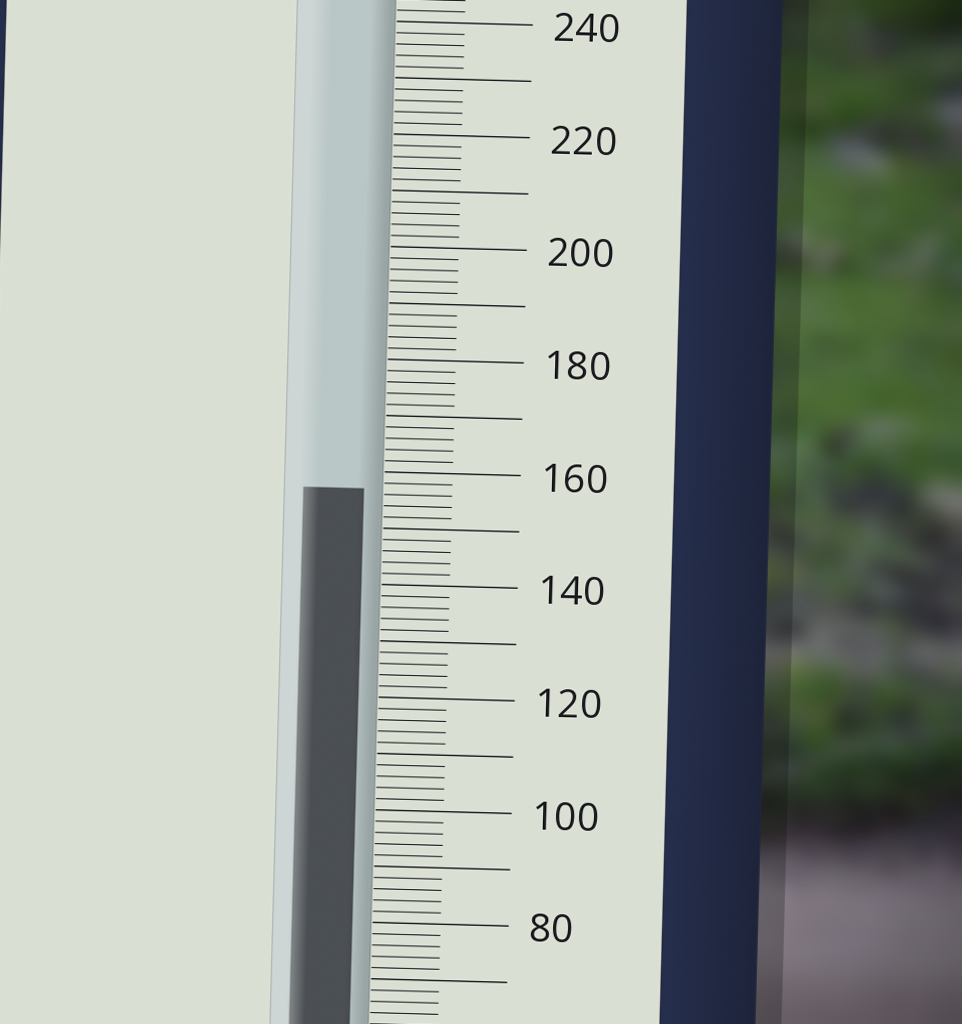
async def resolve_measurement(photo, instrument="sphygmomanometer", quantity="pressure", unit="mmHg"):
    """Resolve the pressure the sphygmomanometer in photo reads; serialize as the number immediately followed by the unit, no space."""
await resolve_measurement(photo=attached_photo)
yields 157mmHg
